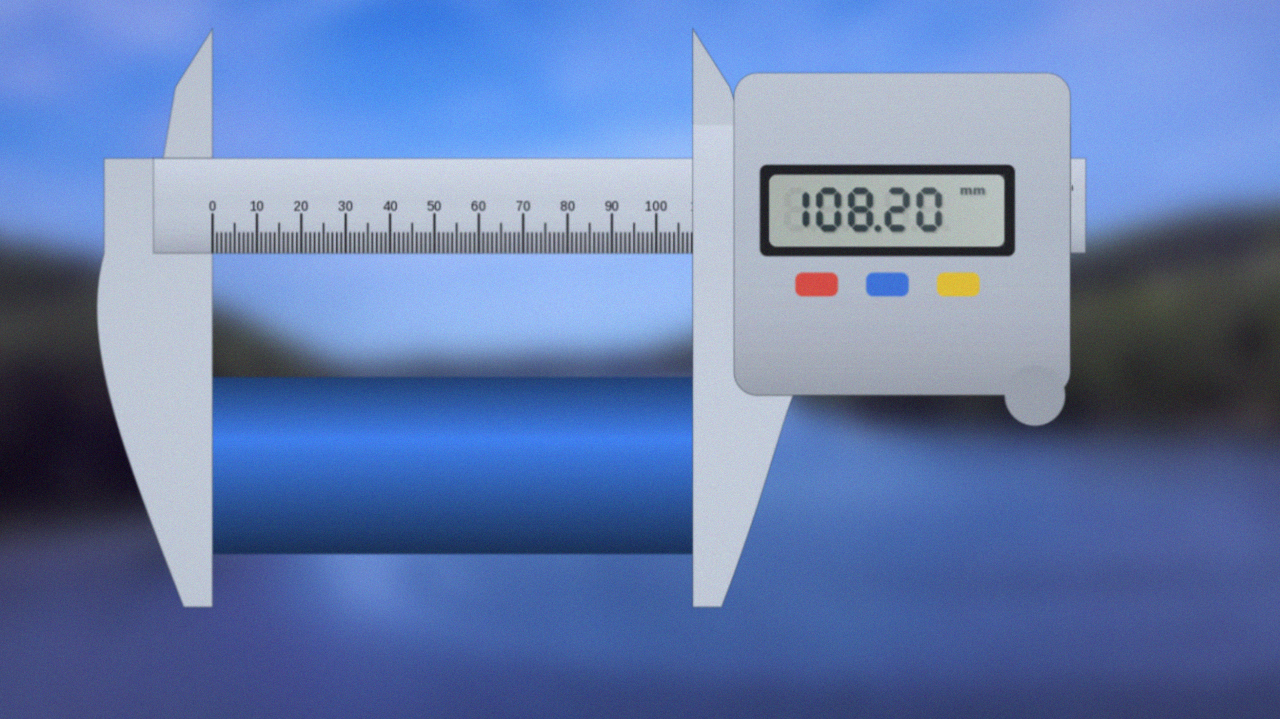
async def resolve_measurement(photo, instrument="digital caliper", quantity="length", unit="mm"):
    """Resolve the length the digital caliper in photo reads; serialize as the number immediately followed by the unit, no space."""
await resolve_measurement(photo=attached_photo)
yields 108.20mm
